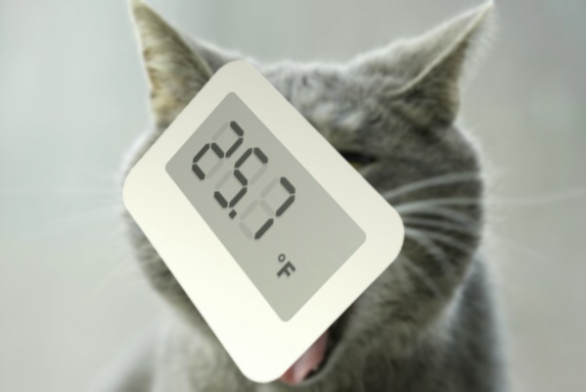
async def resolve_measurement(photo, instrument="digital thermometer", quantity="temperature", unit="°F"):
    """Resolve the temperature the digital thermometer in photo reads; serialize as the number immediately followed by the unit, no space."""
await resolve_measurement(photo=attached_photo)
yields 25.7°F
